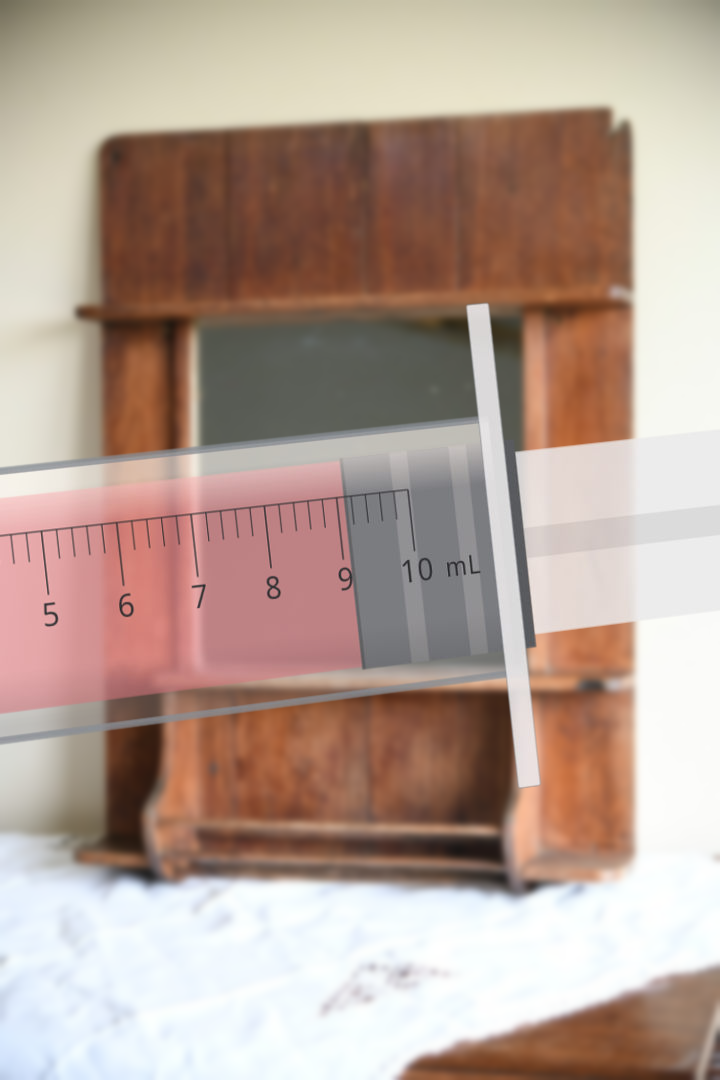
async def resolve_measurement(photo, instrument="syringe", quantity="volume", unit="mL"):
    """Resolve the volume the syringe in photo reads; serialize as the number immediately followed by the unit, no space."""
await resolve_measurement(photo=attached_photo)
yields 9.1mL
